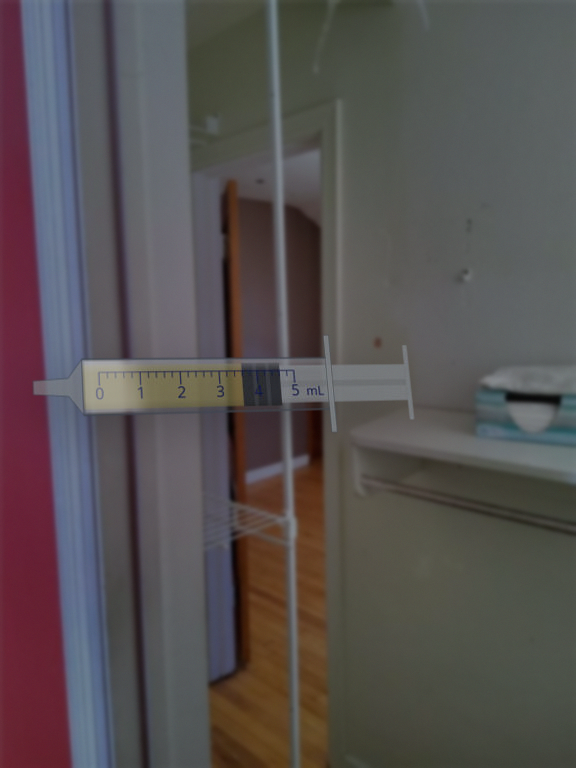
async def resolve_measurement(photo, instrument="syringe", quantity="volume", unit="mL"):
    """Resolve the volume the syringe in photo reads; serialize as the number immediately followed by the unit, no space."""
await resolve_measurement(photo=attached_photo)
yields 3.6mL
